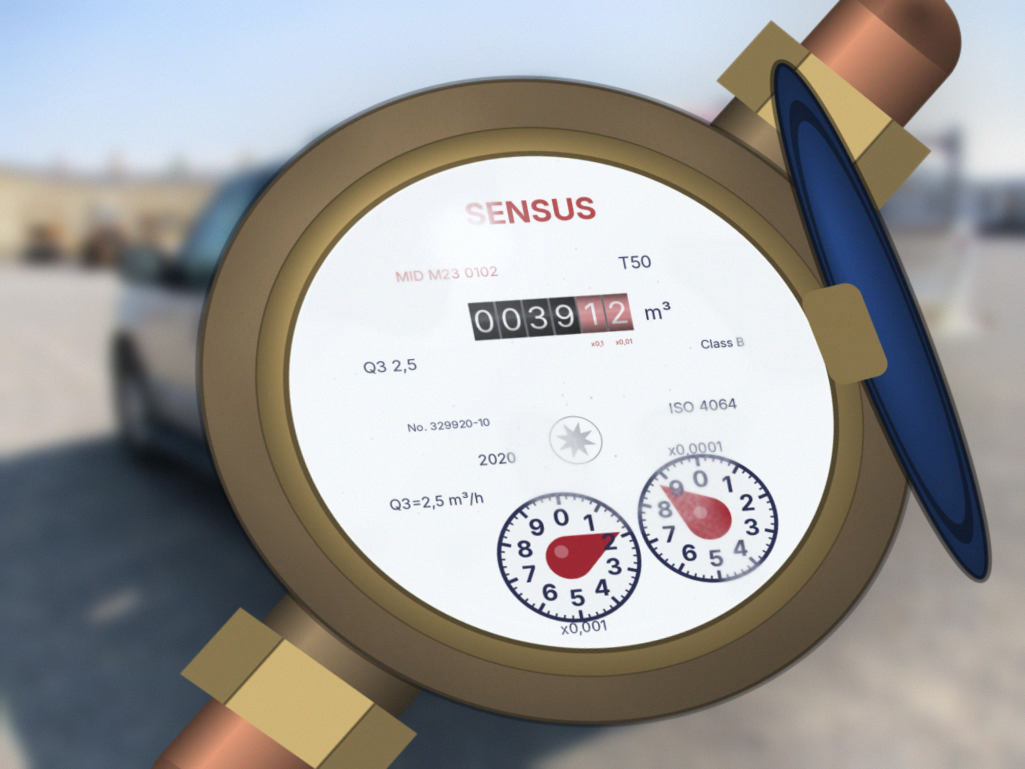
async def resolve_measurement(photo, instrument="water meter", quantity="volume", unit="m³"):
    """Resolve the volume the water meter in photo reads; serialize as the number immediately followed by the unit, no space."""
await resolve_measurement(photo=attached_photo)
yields 39.1218m³
